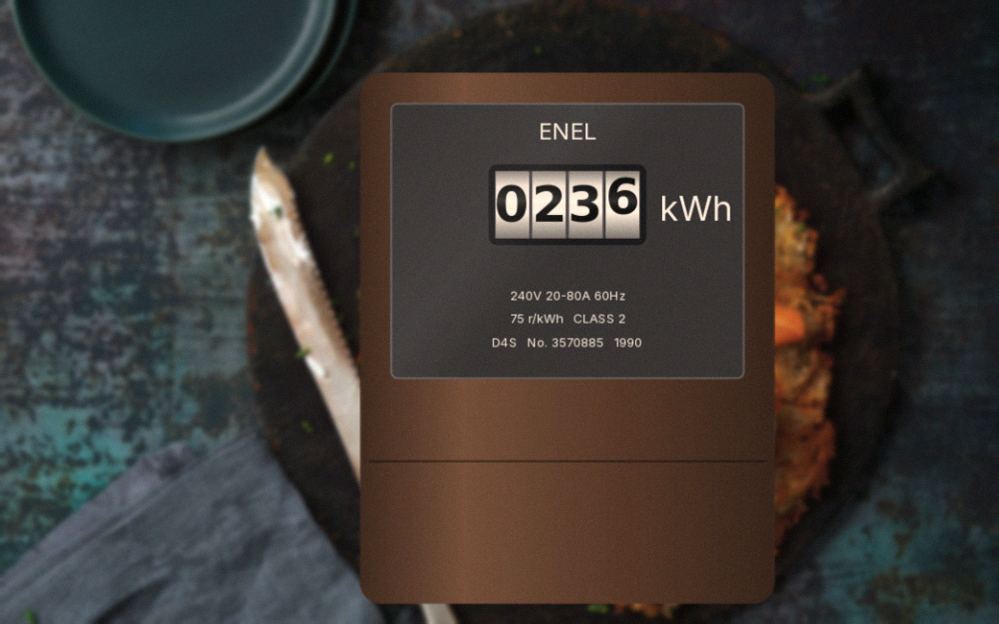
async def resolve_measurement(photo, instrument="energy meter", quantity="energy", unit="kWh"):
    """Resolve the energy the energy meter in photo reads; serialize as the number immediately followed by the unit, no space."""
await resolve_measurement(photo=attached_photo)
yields 236kWh
